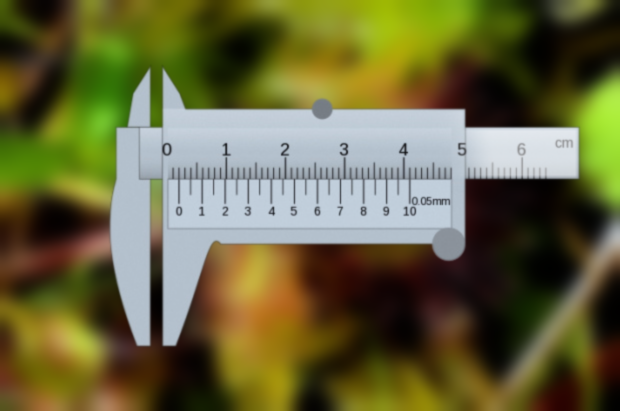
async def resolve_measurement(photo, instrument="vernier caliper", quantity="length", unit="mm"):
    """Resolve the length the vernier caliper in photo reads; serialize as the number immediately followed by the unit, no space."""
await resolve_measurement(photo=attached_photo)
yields 2.0mm
